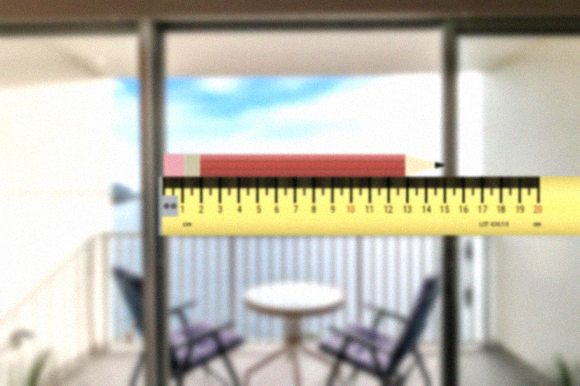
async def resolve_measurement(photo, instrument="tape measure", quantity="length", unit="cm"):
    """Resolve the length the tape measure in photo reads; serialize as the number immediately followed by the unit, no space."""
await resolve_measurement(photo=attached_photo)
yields 15cm
